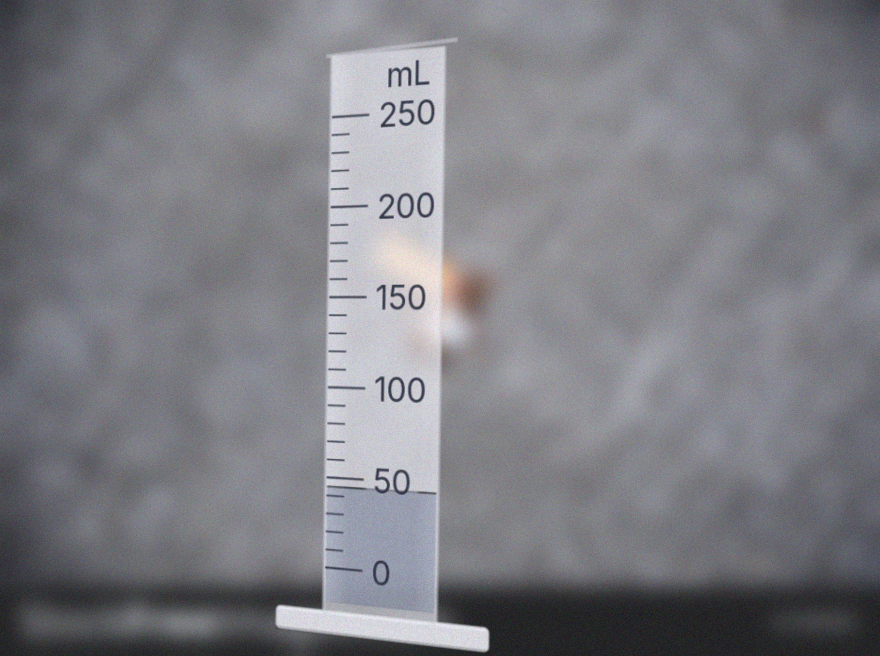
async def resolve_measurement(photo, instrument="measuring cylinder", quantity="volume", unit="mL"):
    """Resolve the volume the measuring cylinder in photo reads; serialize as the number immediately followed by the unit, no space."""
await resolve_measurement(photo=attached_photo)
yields 45mL
